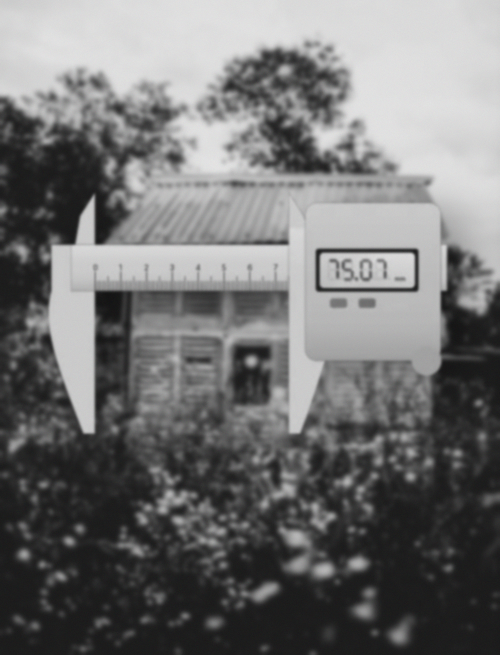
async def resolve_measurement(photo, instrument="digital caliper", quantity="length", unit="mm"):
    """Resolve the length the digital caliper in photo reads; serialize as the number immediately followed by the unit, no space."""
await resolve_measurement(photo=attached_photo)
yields 75.07mm
